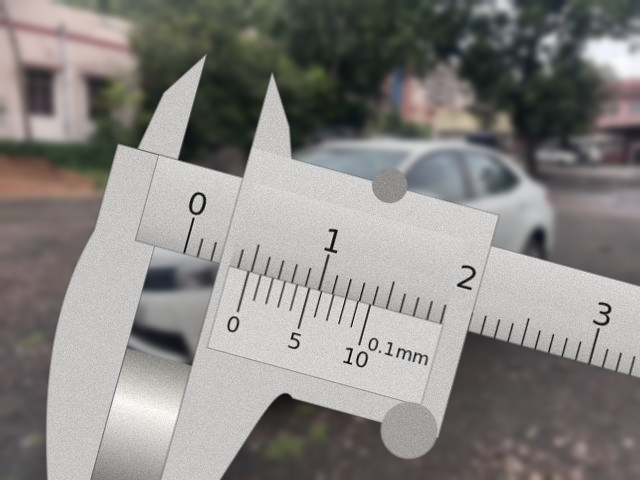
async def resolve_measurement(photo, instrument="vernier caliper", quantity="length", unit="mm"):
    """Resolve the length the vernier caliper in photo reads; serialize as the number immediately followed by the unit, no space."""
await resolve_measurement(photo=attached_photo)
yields 4.8mm
